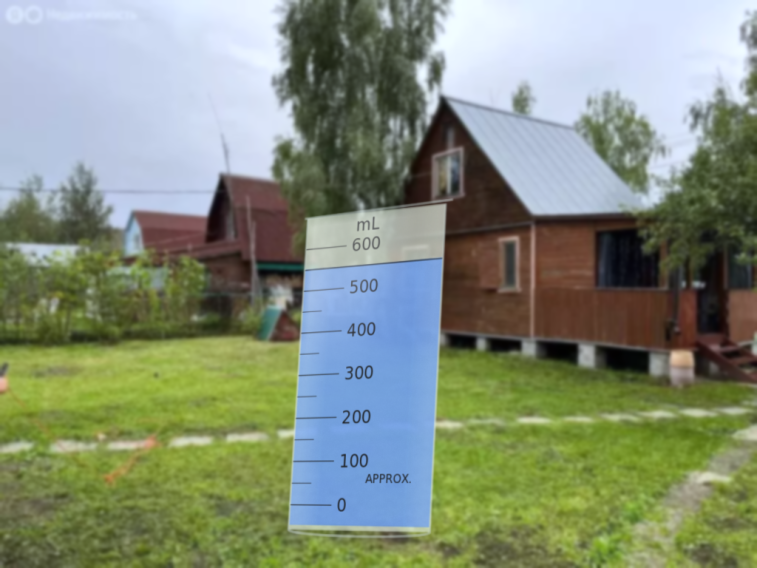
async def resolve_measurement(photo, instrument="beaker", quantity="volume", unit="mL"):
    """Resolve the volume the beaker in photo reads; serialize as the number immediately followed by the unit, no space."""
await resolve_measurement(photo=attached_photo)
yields 550mL
